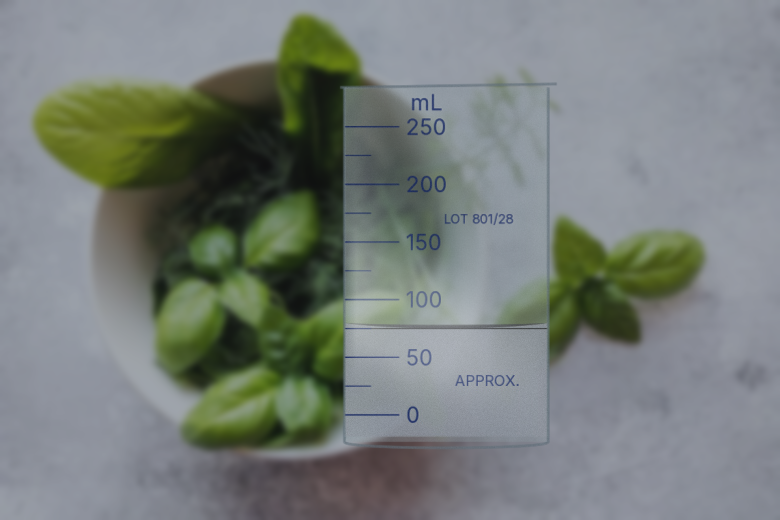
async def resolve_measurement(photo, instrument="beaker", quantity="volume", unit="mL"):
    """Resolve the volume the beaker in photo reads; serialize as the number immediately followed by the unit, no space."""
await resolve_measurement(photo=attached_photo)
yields 75mL
